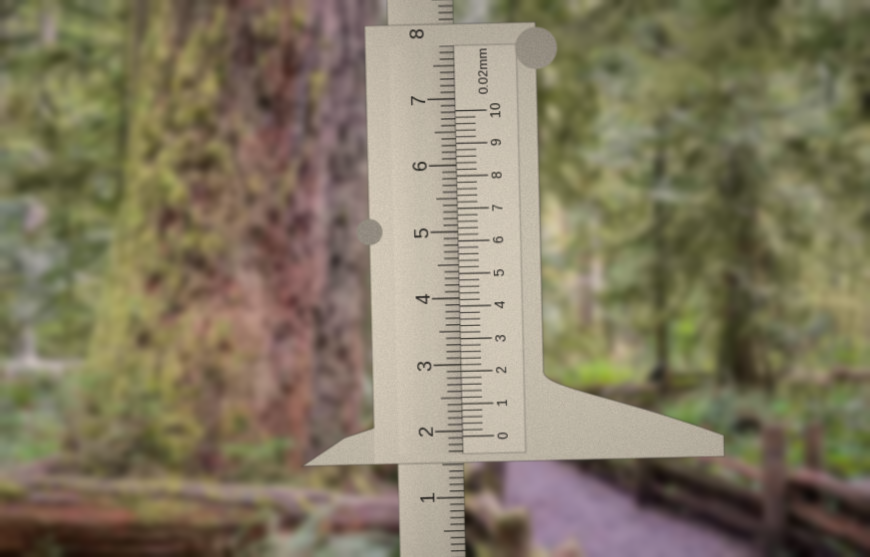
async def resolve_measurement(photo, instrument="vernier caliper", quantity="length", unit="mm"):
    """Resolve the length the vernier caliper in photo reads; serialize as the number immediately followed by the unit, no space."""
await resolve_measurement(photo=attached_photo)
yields 19.2mm
